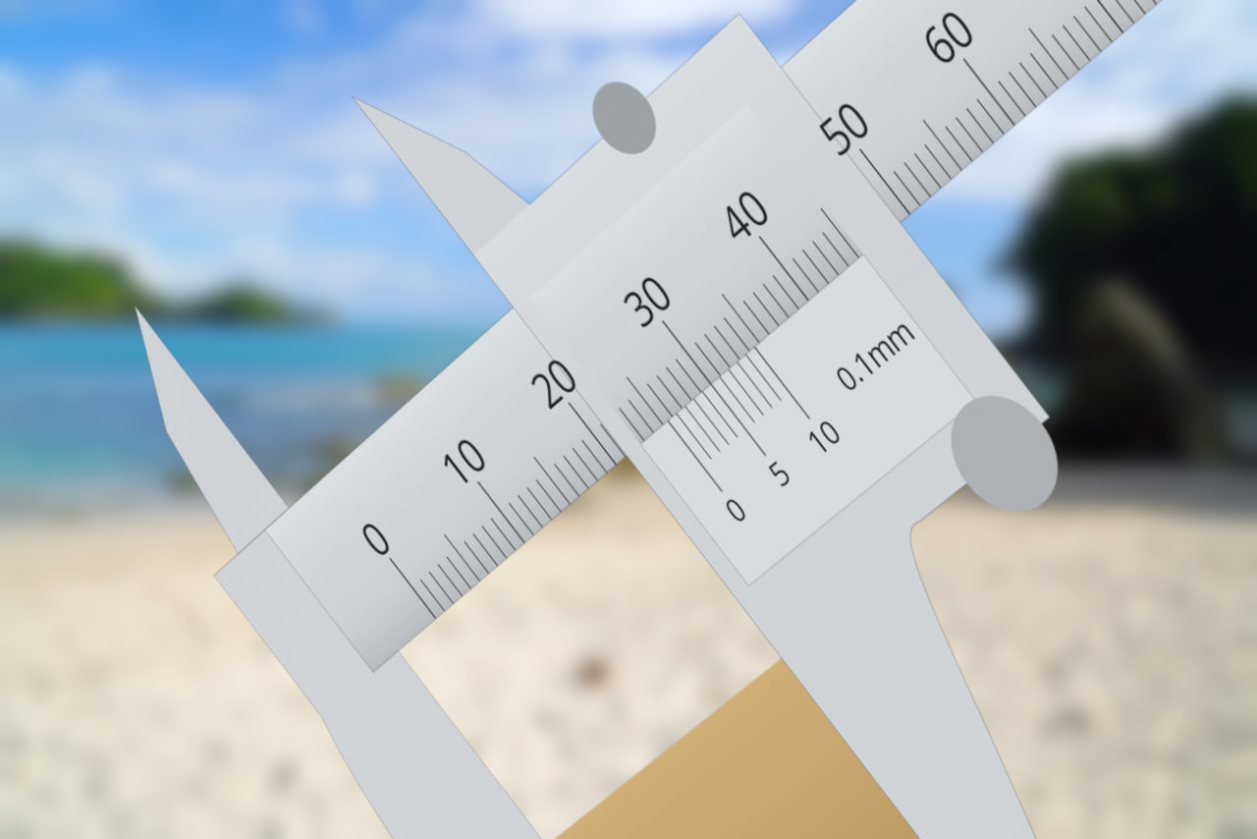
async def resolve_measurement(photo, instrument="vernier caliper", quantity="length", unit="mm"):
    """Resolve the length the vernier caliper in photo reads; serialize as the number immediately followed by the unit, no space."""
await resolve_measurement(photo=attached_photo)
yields 25.5mm
